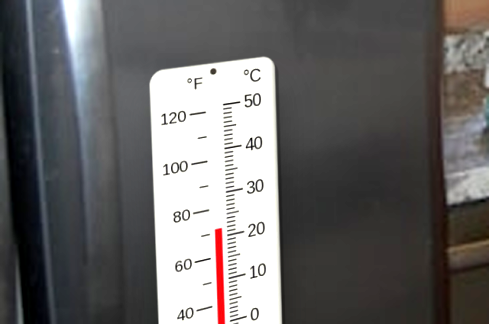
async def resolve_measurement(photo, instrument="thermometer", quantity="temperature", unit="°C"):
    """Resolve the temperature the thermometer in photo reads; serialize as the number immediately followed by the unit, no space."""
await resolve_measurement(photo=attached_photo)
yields 22°C
